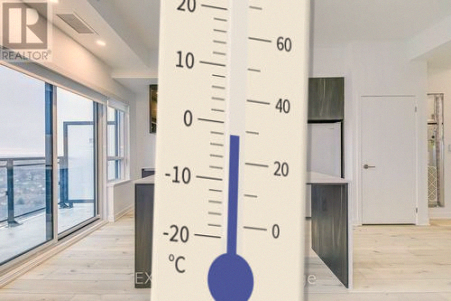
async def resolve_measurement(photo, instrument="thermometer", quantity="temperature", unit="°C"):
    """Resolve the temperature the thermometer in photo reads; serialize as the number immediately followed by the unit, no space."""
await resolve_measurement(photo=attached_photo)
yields -2°C
